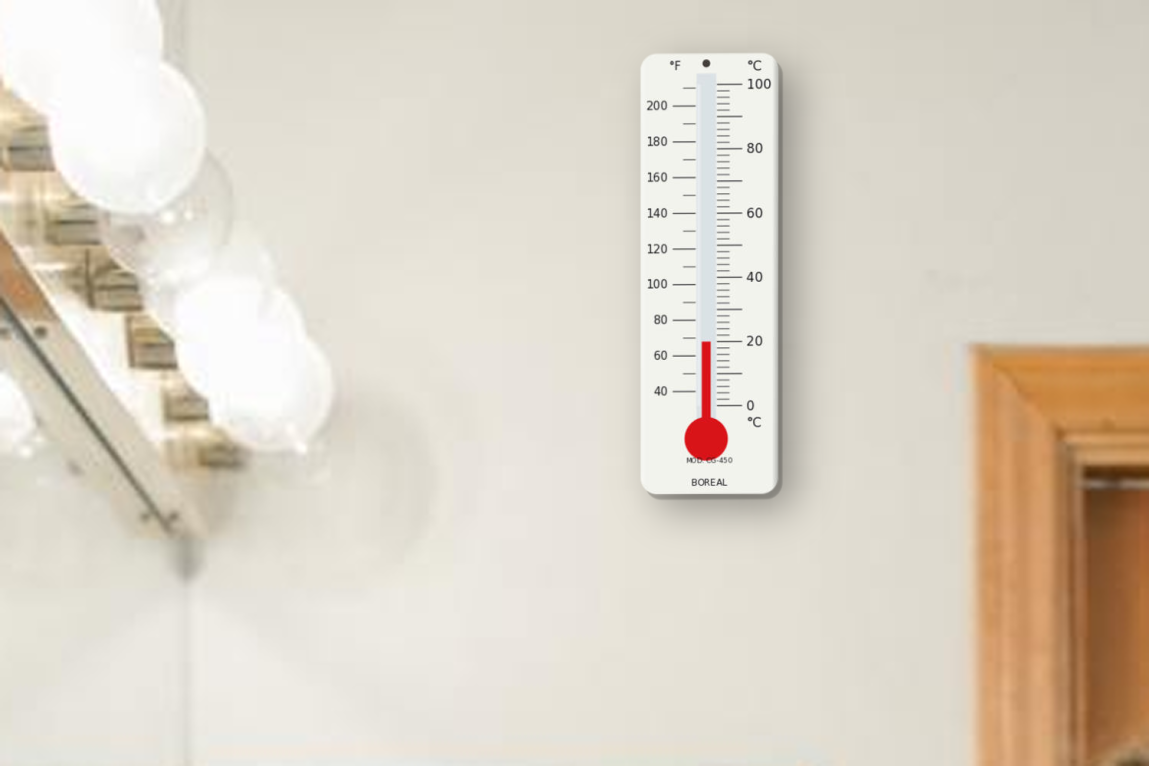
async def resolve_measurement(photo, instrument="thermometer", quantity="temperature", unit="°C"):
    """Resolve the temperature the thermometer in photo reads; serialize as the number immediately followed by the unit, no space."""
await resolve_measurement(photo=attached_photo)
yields 20°C
